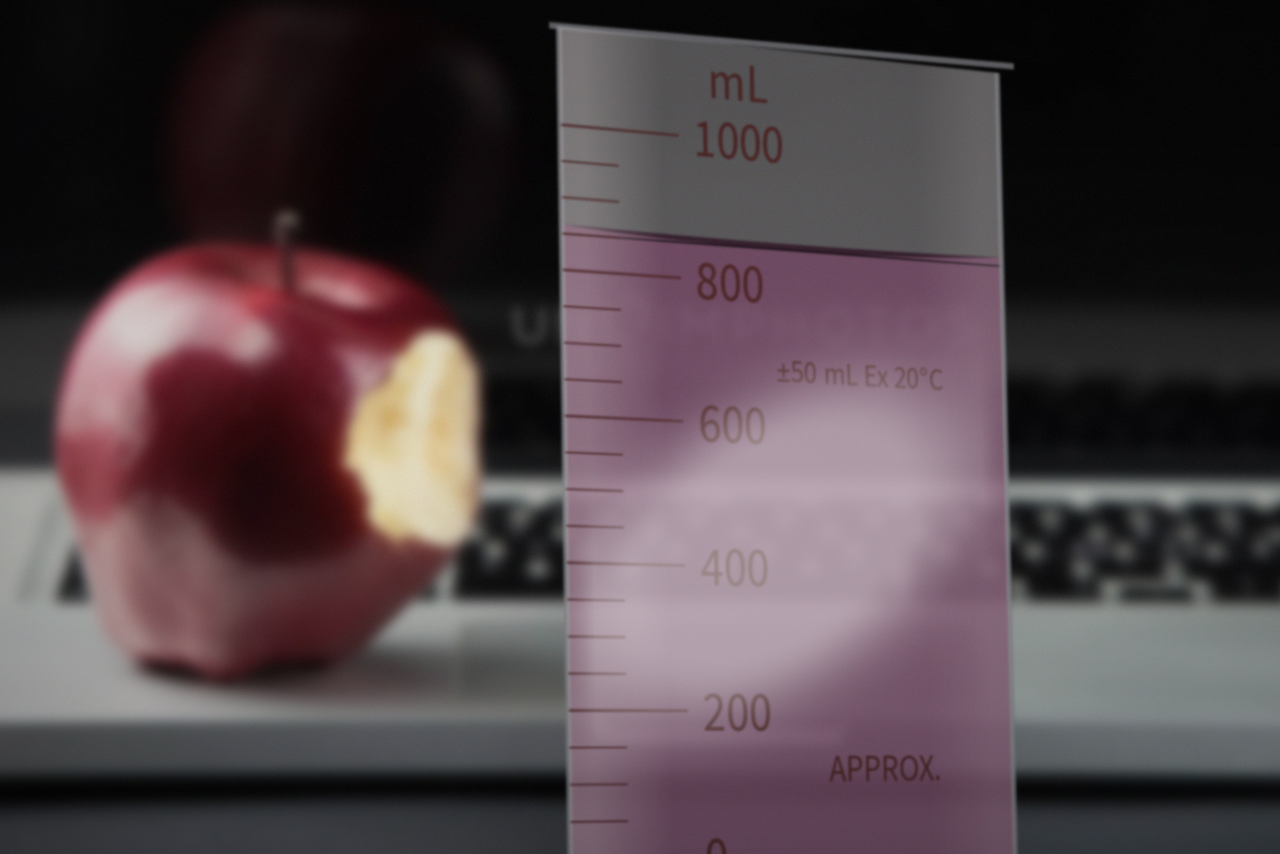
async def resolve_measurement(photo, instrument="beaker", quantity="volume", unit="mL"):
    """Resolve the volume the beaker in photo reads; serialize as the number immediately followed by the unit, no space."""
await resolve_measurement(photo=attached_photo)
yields 850mL
